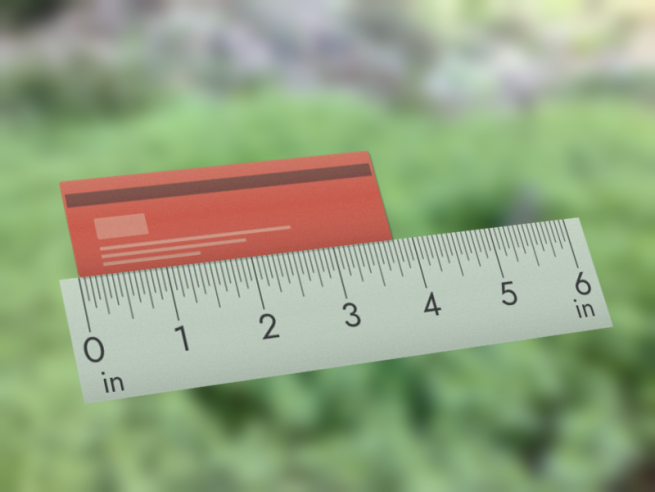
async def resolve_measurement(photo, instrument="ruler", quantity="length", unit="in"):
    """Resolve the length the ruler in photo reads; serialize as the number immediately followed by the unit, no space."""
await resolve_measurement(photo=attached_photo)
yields 3.75in
